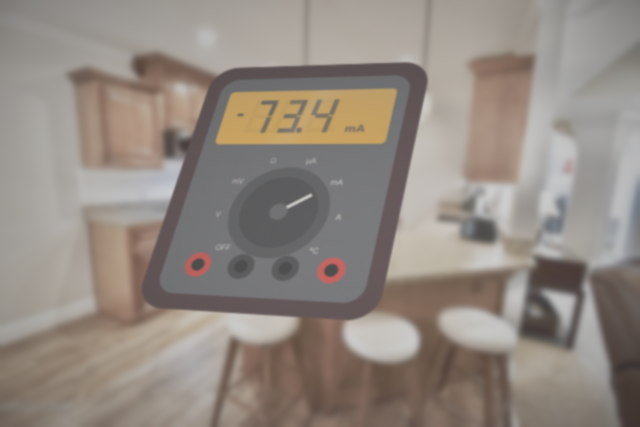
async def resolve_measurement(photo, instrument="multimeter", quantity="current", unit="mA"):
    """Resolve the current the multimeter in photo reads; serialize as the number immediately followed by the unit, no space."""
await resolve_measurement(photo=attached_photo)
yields -73.4mA
